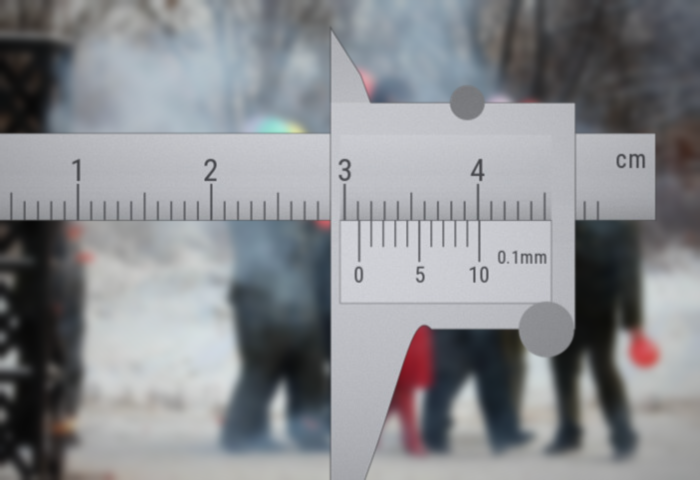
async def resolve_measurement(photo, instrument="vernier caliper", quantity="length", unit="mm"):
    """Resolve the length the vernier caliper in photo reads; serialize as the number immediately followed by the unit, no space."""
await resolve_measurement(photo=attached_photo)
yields 31.1mm
